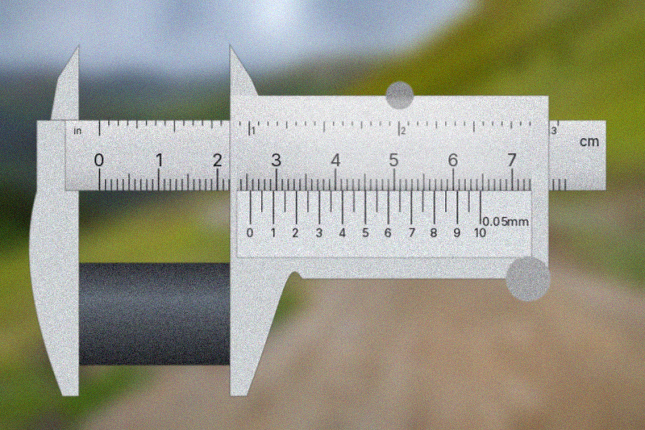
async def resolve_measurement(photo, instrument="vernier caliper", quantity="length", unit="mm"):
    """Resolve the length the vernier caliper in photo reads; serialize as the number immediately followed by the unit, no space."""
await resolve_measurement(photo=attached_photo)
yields 25.6mm
